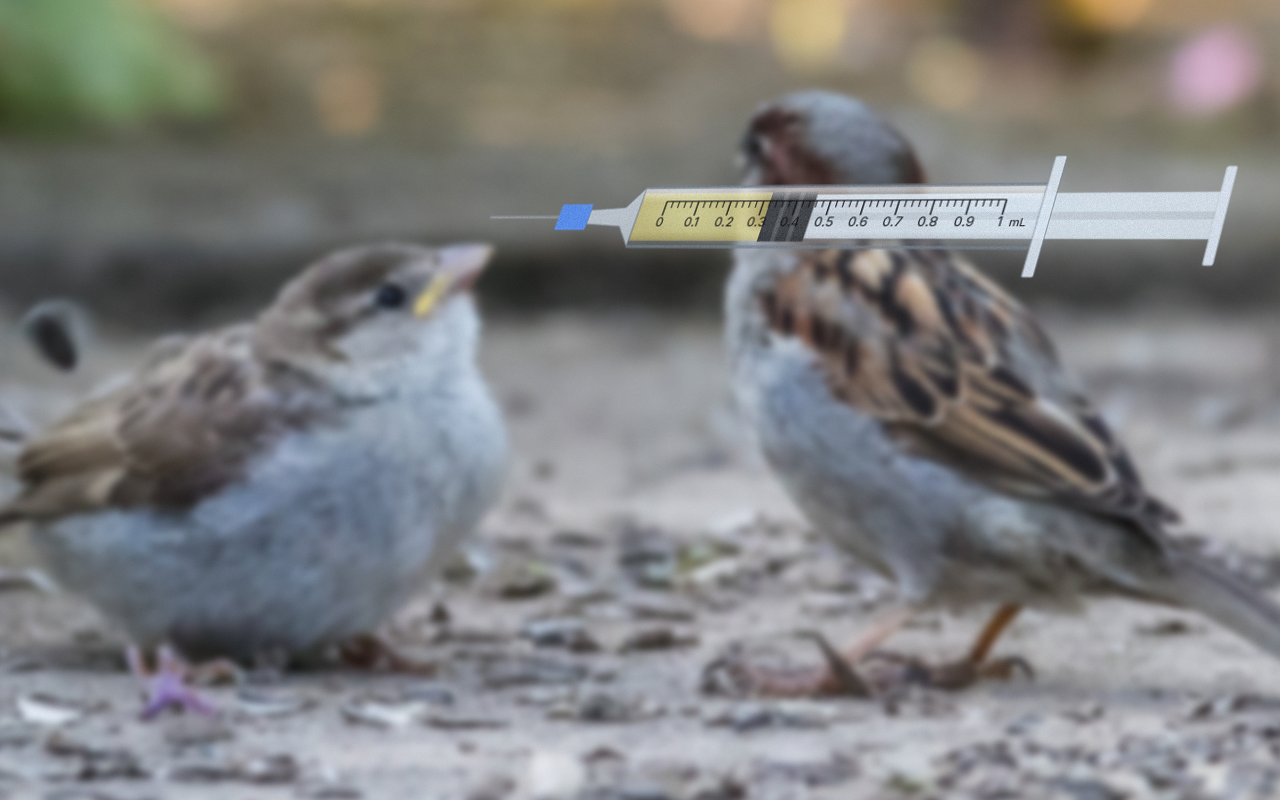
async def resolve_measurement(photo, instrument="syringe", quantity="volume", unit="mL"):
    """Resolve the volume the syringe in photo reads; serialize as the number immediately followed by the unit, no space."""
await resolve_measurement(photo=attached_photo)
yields 0.32mL
